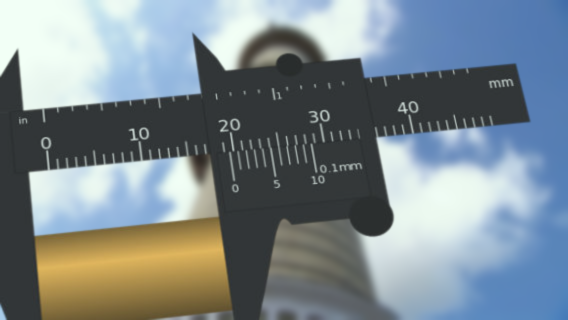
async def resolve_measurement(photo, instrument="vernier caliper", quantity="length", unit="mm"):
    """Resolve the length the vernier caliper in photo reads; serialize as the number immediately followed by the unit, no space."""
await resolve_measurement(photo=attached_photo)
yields 19.6mm
